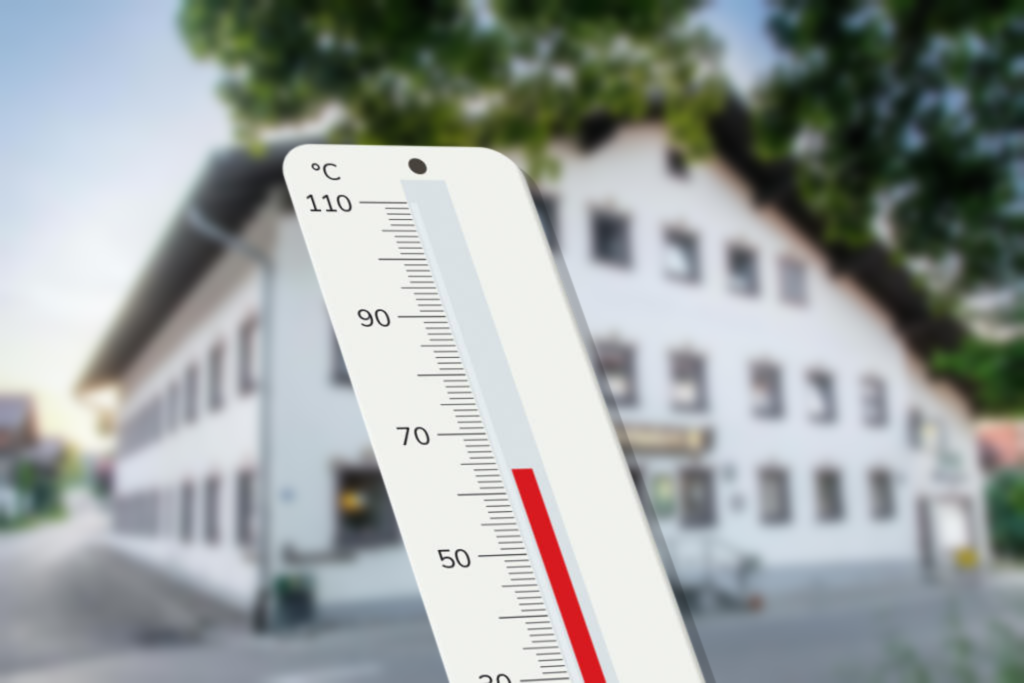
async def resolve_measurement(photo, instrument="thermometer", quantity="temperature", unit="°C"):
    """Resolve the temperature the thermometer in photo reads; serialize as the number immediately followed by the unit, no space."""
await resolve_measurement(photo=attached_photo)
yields 64°C
